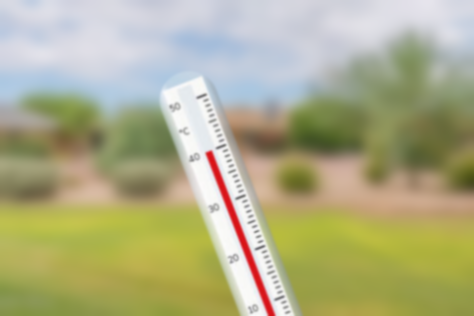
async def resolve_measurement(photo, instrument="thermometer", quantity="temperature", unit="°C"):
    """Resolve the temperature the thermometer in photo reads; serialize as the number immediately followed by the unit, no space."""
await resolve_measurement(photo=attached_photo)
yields 40°C
